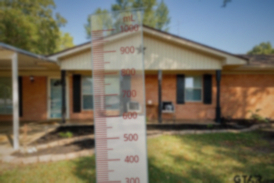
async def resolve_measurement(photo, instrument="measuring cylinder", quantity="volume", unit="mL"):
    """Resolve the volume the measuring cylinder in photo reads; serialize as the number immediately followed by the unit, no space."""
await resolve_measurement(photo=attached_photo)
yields 600mL
